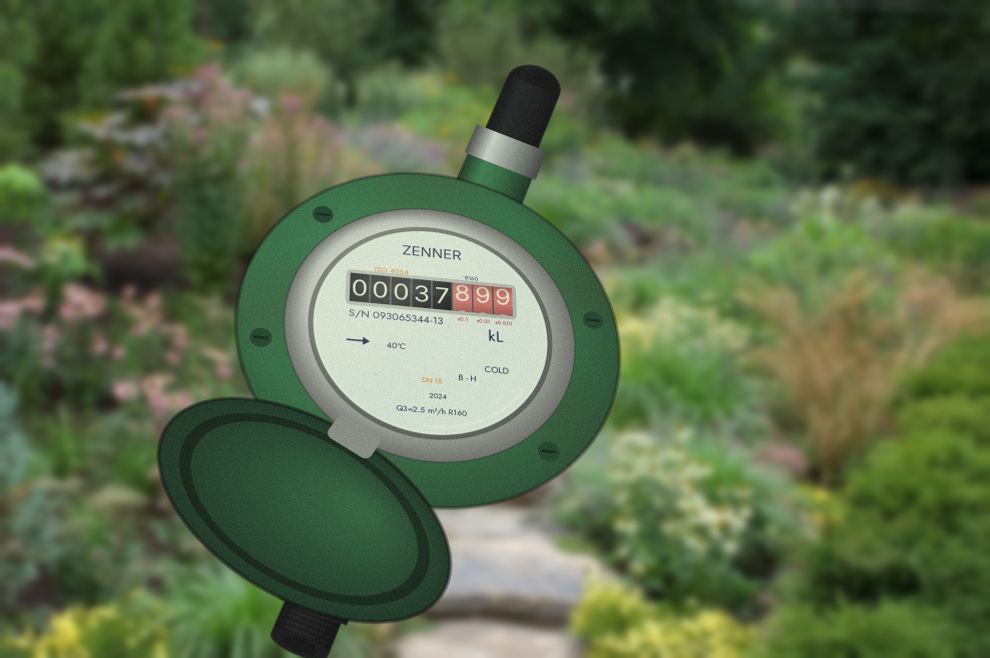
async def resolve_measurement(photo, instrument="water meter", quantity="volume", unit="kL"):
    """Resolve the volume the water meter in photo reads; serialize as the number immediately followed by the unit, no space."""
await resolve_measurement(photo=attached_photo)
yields 37.899kL
